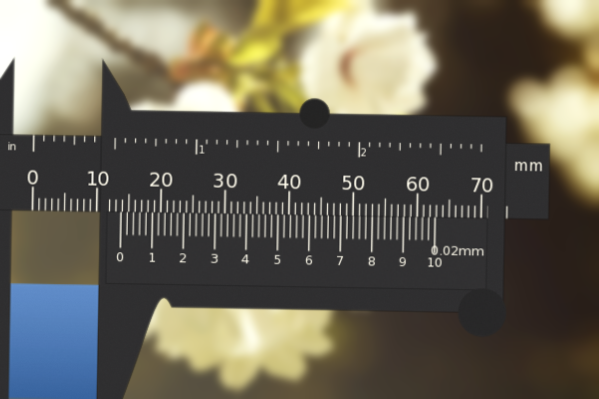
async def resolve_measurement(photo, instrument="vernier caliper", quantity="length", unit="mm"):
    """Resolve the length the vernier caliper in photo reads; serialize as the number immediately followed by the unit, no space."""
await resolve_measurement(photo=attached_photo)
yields 13.8mm
